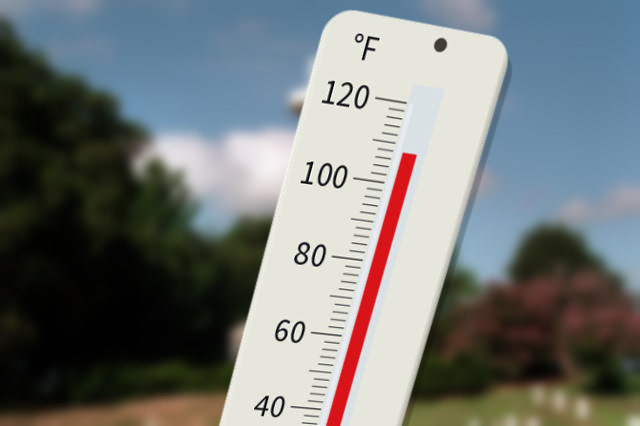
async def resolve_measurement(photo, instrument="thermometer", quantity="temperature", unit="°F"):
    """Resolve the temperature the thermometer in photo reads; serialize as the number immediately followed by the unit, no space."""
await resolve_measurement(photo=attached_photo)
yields 108°F
